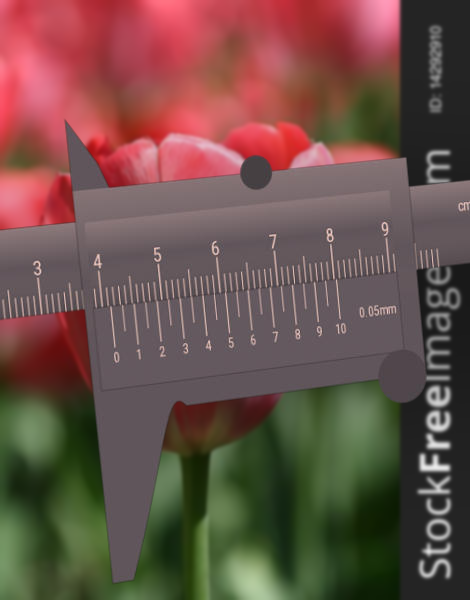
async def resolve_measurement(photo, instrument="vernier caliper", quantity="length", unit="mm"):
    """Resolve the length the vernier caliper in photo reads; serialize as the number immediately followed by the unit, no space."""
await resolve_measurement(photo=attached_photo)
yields 41.4mm
